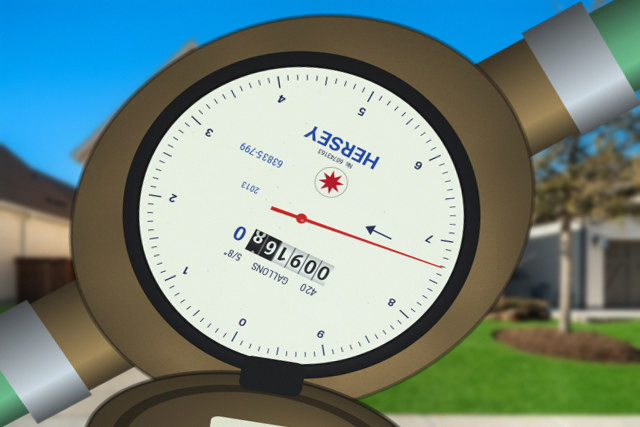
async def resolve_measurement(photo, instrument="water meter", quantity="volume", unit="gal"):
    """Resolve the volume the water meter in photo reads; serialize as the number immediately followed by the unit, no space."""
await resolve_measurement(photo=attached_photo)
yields 91677.3gal
